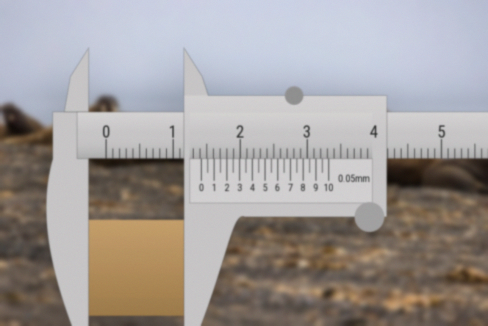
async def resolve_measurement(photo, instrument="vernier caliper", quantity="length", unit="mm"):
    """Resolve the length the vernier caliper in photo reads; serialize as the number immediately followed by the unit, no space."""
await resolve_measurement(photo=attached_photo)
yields 14.2mm
